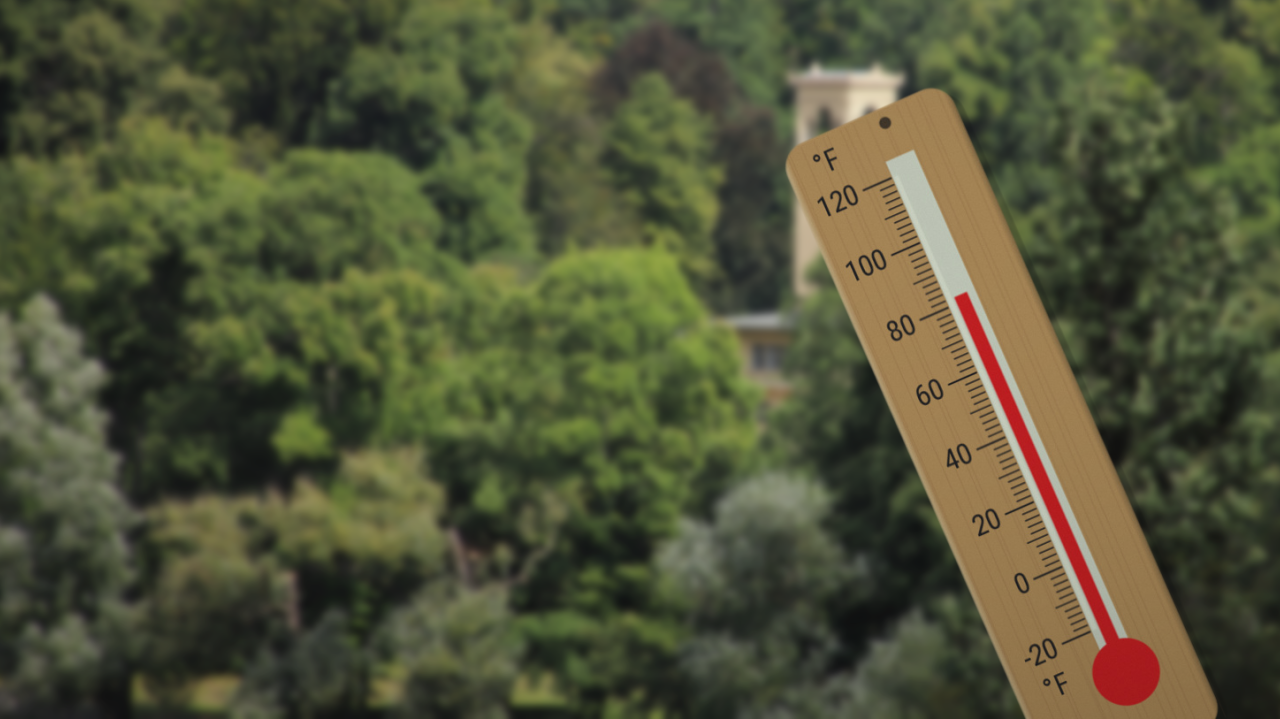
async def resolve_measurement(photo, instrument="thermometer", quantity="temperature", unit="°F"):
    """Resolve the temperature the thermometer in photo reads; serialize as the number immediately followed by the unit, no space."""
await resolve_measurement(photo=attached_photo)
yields 82°F
